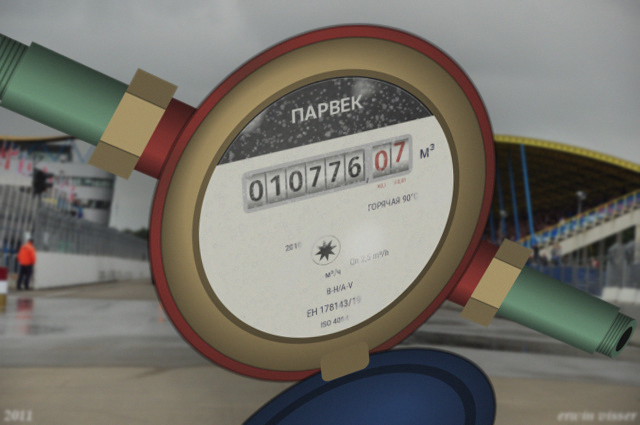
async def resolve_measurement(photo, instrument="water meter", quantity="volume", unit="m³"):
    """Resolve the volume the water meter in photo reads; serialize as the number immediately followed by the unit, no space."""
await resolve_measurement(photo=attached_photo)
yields 10776.07m³
